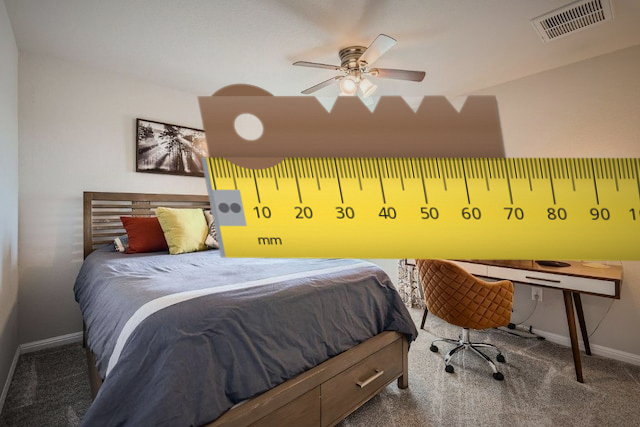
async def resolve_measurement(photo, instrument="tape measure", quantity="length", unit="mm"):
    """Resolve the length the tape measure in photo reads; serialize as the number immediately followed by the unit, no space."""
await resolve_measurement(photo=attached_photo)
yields 70mm
